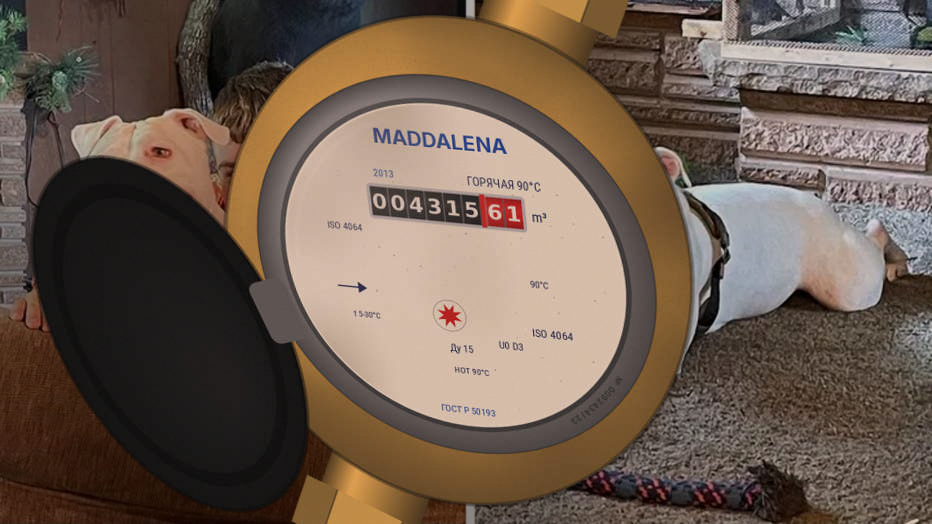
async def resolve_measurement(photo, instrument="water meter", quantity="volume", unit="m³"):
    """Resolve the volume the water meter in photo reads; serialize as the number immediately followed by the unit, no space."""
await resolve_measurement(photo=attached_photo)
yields 4315.61m³
